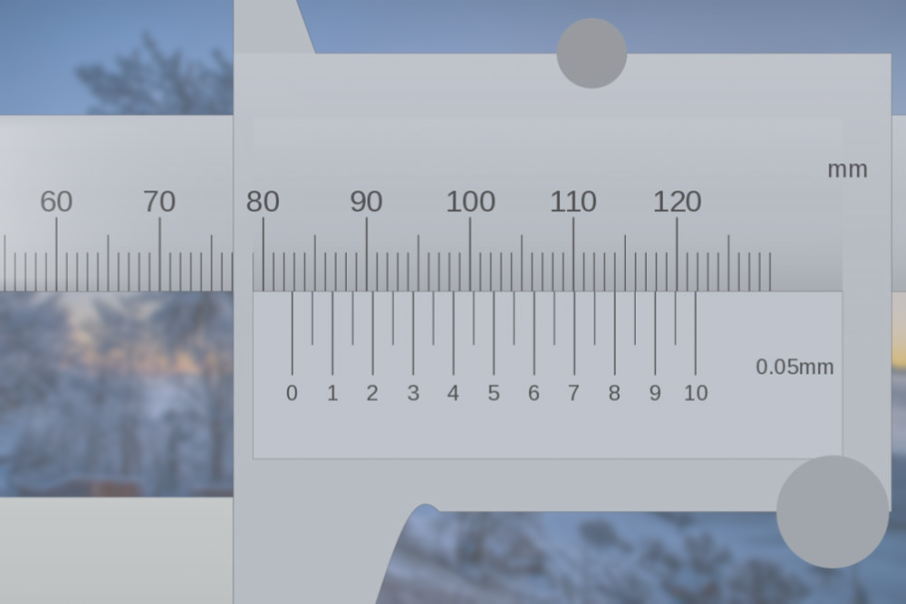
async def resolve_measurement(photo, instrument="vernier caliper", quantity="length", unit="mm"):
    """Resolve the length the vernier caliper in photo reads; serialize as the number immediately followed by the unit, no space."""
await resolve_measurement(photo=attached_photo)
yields 82.8mm
